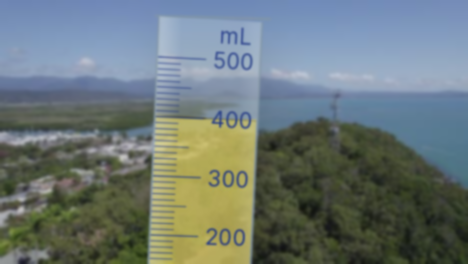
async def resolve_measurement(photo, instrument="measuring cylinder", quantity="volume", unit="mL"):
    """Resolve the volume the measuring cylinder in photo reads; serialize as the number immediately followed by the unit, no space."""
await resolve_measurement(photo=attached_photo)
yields 400mL
